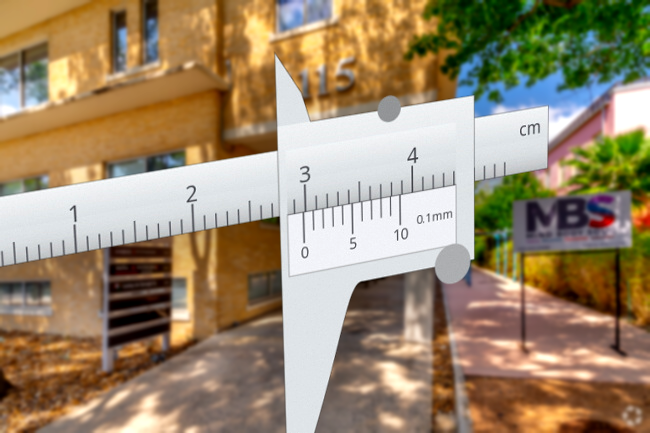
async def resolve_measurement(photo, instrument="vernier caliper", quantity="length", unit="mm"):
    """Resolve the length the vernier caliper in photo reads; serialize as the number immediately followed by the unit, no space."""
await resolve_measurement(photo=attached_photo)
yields 29.8mm
